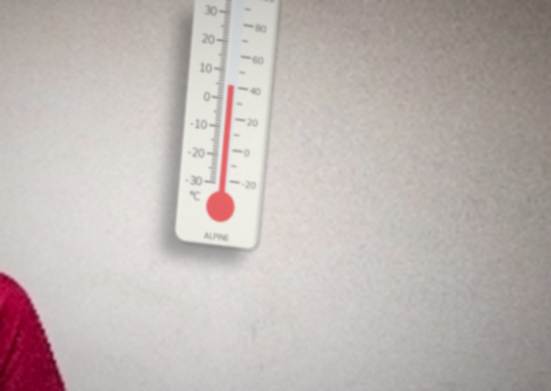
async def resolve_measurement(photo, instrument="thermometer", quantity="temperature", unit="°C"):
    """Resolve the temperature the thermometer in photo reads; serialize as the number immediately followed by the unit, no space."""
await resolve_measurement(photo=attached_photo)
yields 5°C
